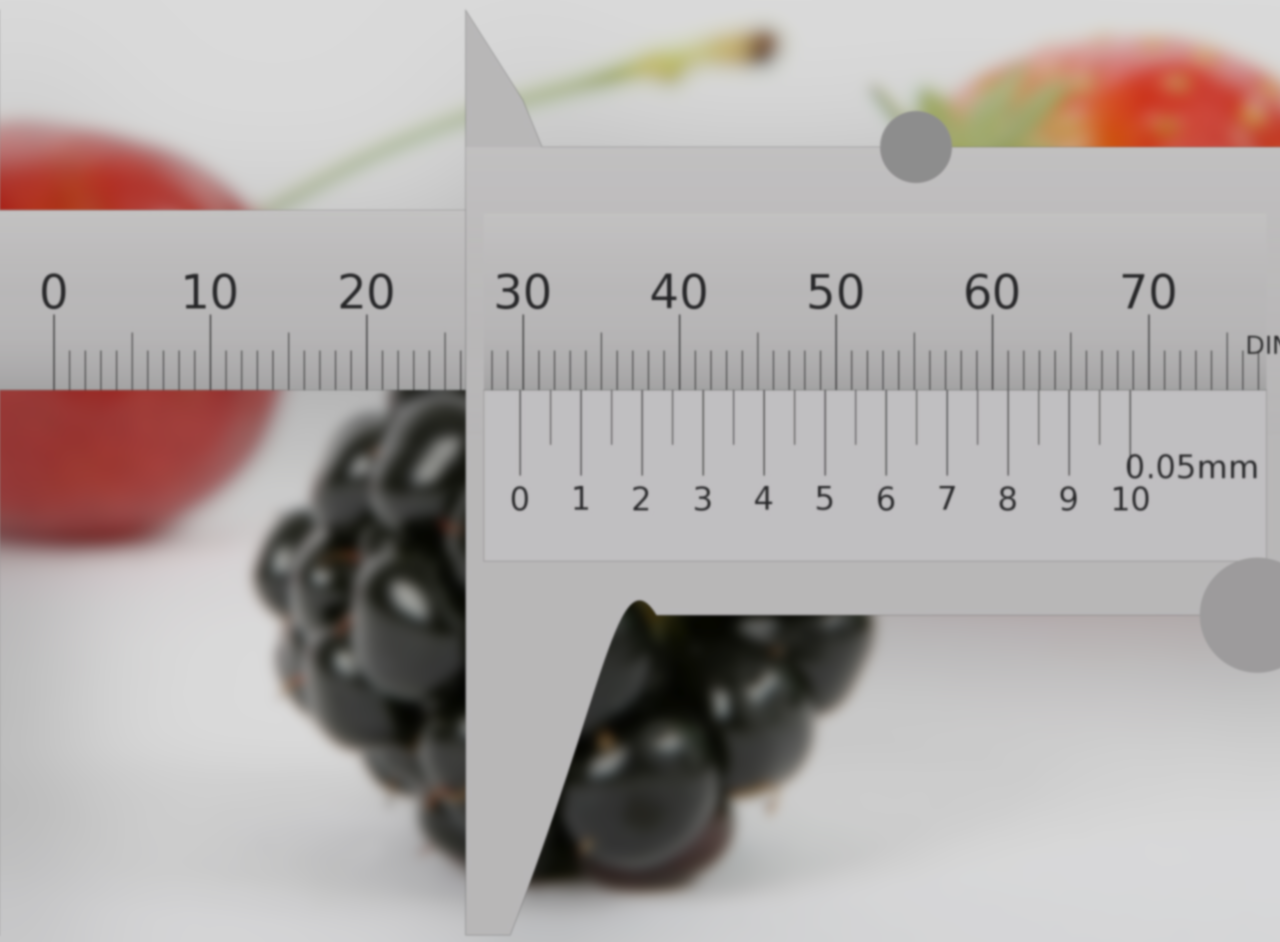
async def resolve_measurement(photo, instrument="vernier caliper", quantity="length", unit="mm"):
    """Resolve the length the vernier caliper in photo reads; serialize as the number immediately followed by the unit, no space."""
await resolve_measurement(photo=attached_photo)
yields 29.8mm
